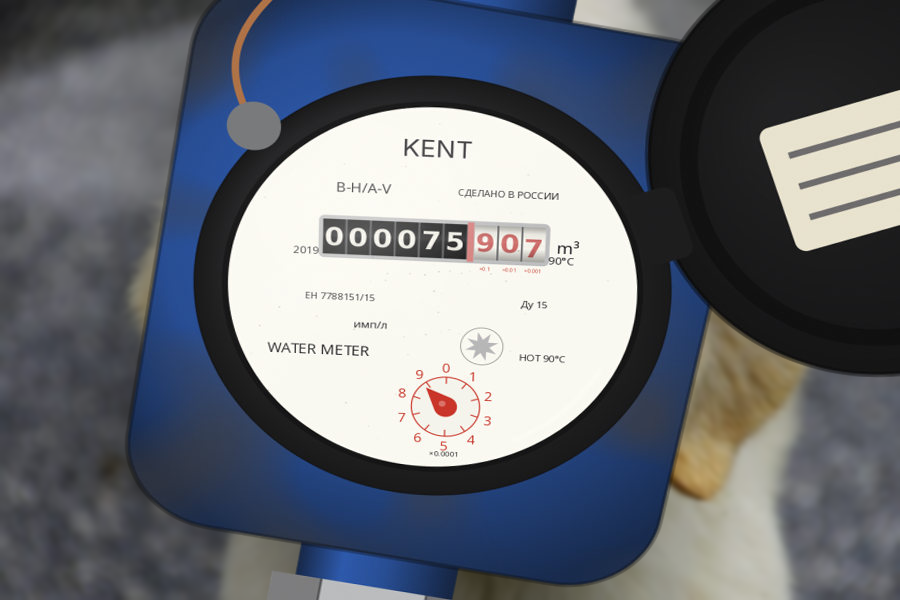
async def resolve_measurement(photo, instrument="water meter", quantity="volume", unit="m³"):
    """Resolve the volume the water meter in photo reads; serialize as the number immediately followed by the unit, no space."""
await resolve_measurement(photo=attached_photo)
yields 75.9068m³
